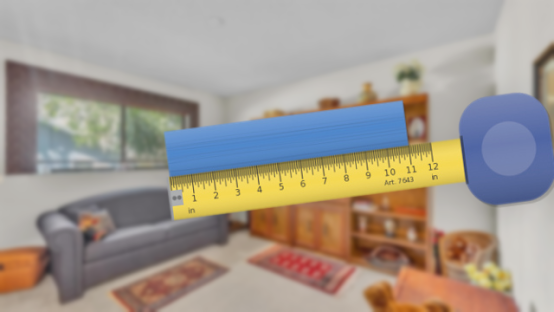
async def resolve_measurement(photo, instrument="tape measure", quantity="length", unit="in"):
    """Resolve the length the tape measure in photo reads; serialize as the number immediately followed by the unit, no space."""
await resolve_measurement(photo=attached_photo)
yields 11in
